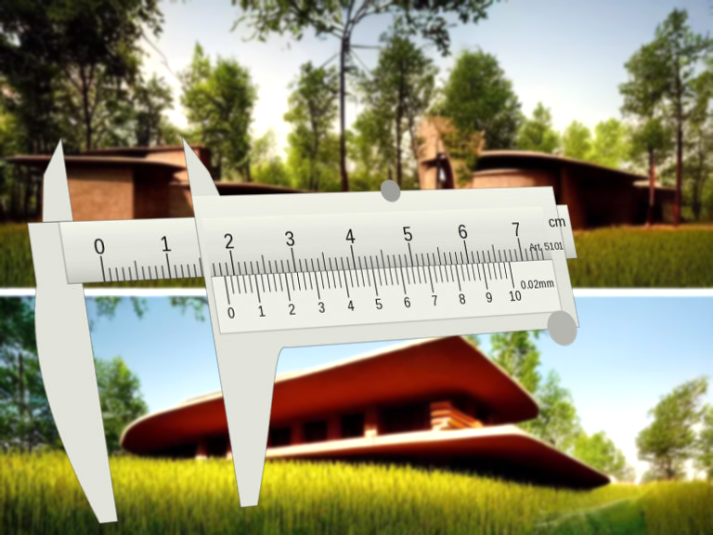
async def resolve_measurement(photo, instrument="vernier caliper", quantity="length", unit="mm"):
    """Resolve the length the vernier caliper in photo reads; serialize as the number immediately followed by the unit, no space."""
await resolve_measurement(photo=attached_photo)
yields 18.5mm
